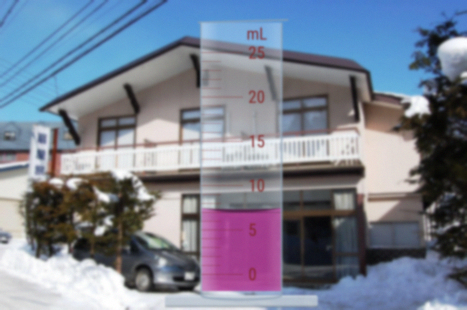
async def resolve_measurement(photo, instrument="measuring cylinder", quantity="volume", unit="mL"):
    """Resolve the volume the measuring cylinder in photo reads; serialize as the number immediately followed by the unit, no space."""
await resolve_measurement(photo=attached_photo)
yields 7mL
